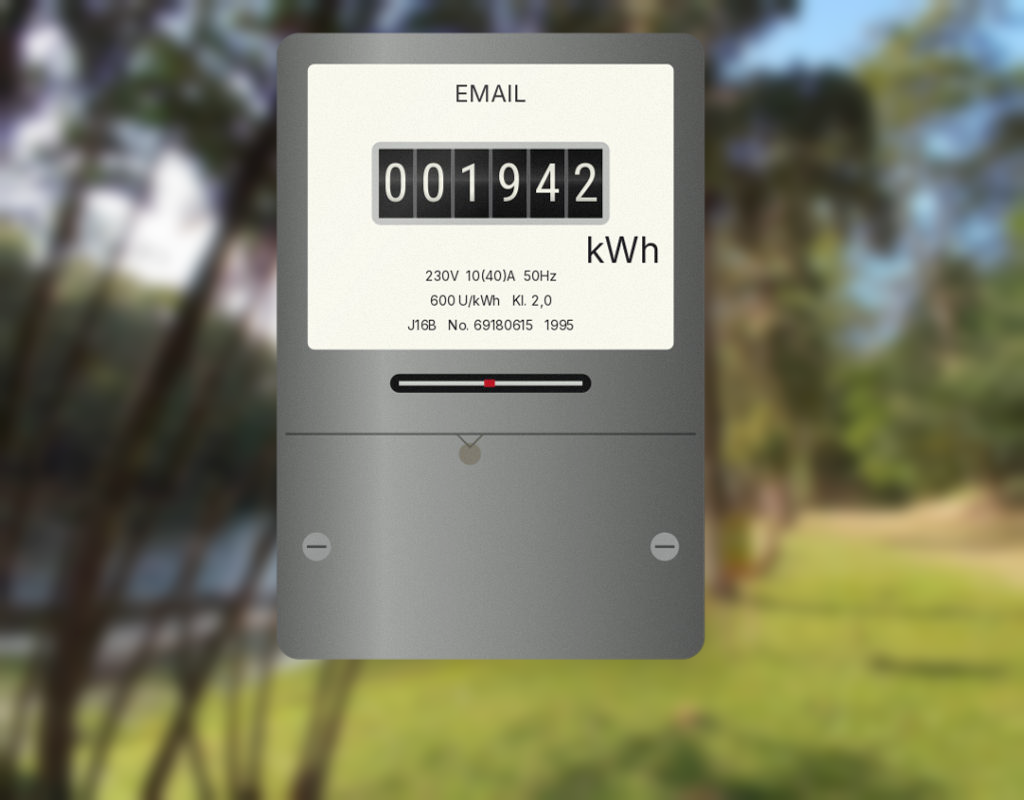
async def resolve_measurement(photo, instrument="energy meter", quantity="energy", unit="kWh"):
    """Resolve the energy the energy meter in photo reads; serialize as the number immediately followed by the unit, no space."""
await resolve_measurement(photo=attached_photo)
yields 1942kWh
